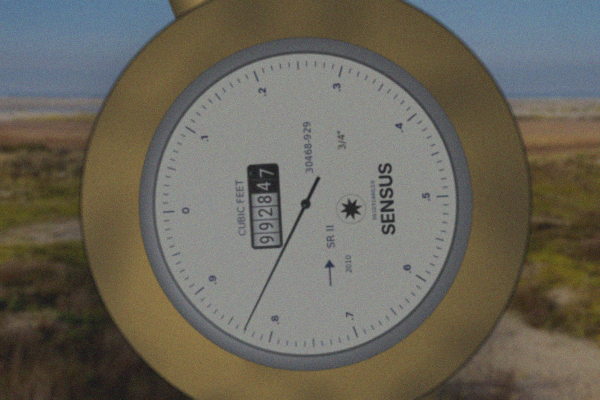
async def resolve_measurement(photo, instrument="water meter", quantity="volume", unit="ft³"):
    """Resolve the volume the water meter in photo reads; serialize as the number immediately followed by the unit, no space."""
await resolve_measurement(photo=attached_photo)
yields 992846.83ft³
